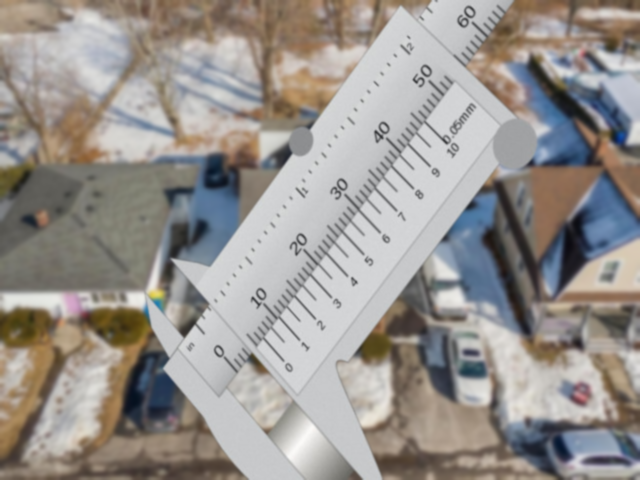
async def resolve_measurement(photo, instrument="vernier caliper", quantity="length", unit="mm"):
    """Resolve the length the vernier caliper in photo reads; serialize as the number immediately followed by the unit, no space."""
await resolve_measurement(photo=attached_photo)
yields 6.5mm
